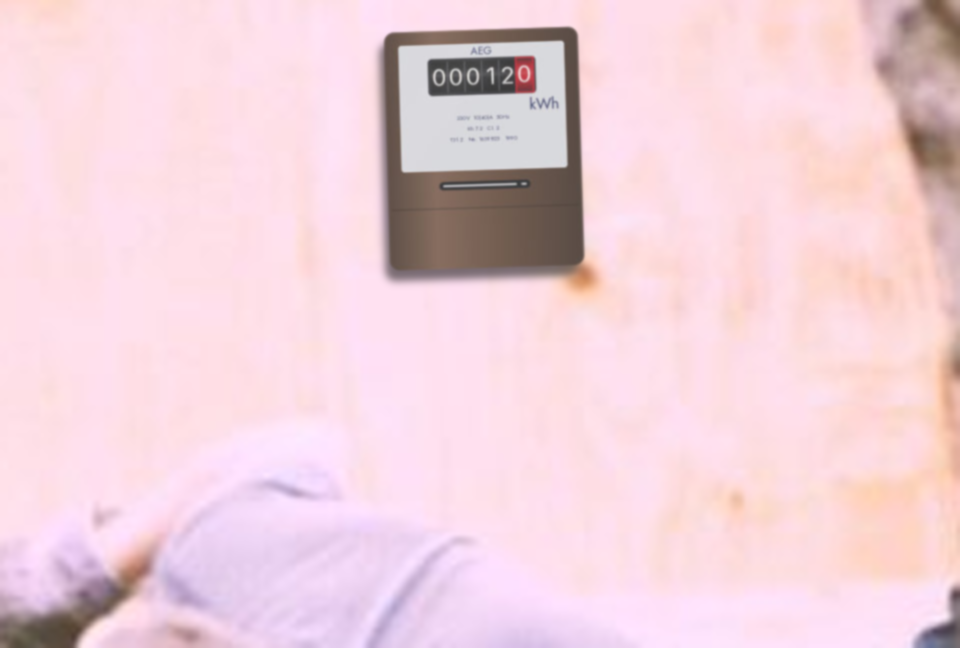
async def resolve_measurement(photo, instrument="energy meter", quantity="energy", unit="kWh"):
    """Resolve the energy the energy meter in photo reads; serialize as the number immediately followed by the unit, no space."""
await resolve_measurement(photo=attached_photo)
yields 12.0kWh
